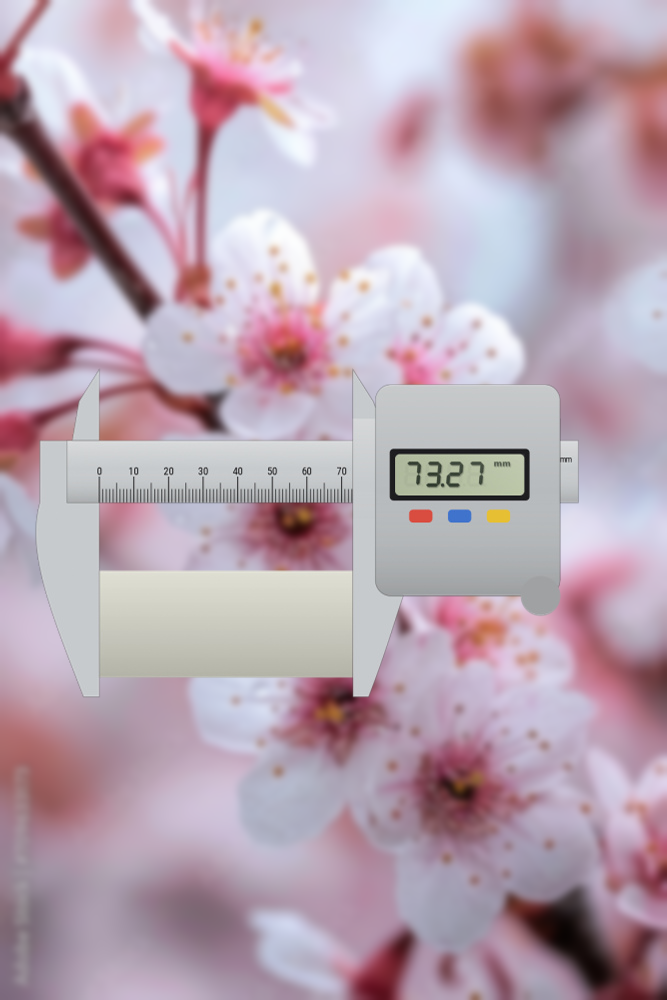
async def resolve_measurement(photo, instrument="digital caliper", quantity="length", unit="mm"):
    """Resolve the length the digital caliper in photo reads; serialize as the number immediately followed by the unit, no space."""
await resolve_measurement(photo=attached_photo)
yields 73.27mm
